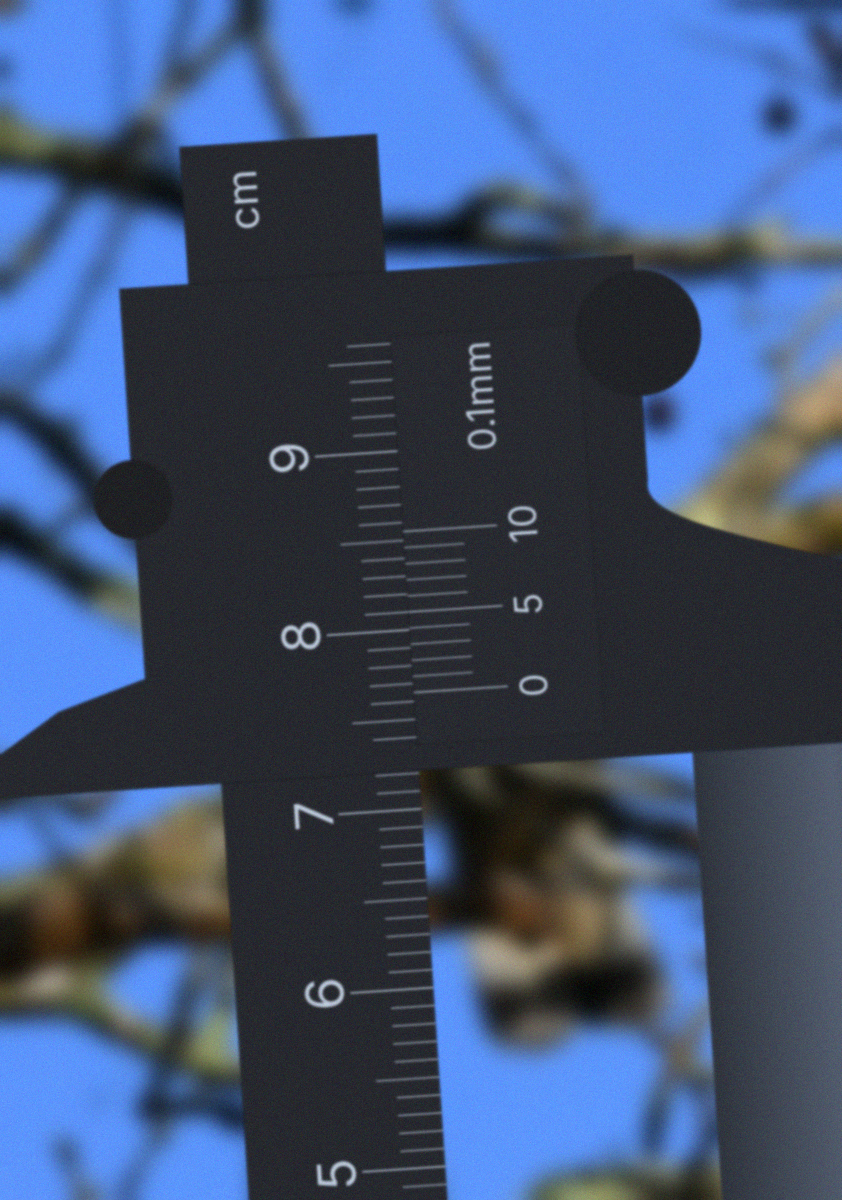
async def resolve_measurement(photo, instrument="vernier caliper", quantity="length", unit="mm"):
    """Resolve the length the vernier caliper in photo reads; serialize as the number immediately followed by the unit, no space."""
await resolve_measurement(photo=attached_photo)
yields 76.5mm
